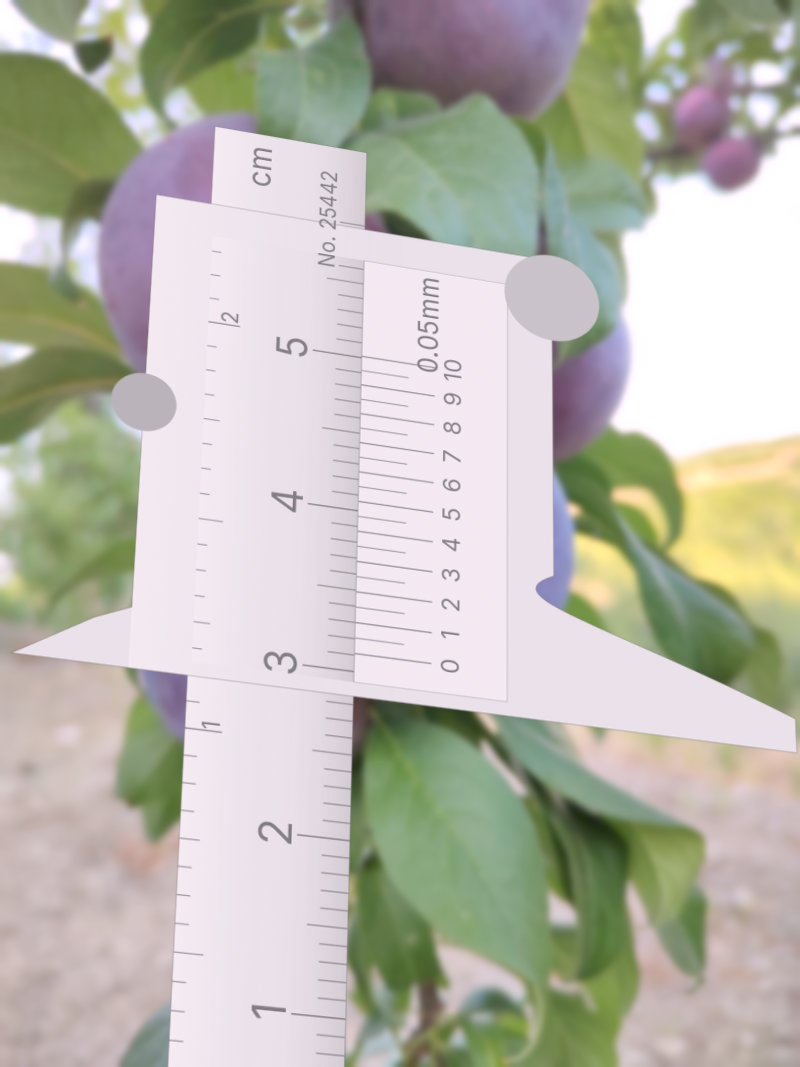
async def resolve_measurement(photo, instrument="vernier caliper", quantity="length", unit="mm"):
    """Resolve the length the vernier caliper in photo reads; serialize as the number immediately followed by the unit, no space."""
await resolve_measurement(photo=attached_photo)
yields 31.1mm
